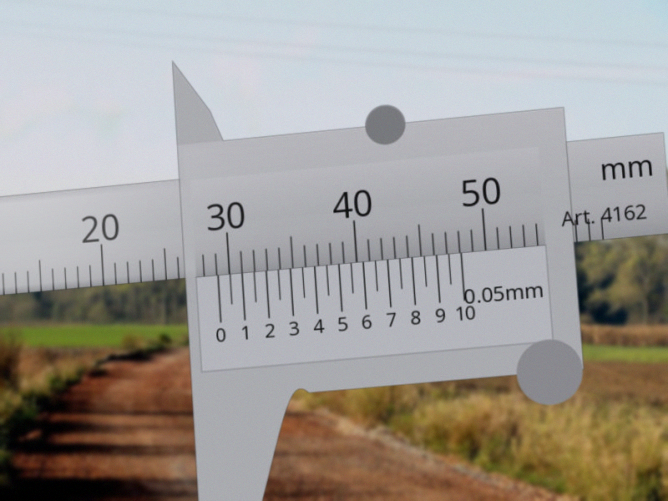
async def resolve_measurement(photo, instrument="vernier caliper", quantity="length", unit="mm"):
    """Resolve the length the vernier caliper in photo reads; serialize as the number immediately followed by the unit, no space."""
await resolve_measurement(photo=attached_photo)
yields 29.1mm
